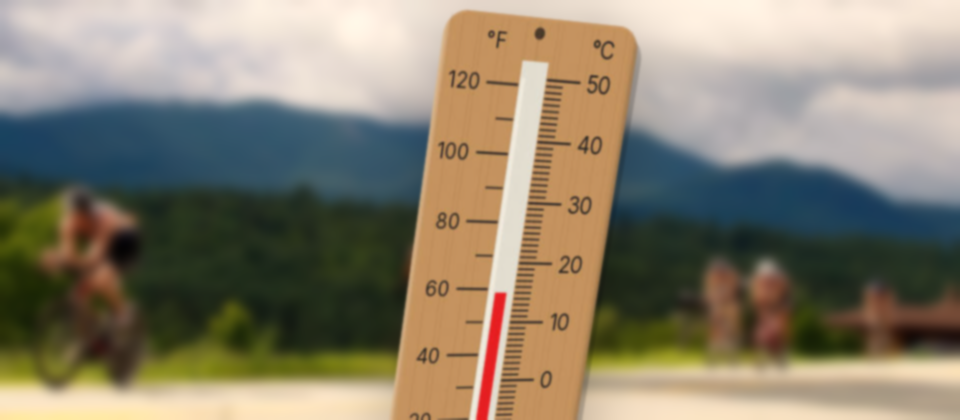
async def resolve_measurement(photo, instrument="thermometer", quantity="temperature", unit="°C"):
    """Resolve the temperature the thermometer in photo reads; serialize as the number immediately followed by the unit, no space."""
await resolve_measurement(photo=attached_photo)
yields 15°C
